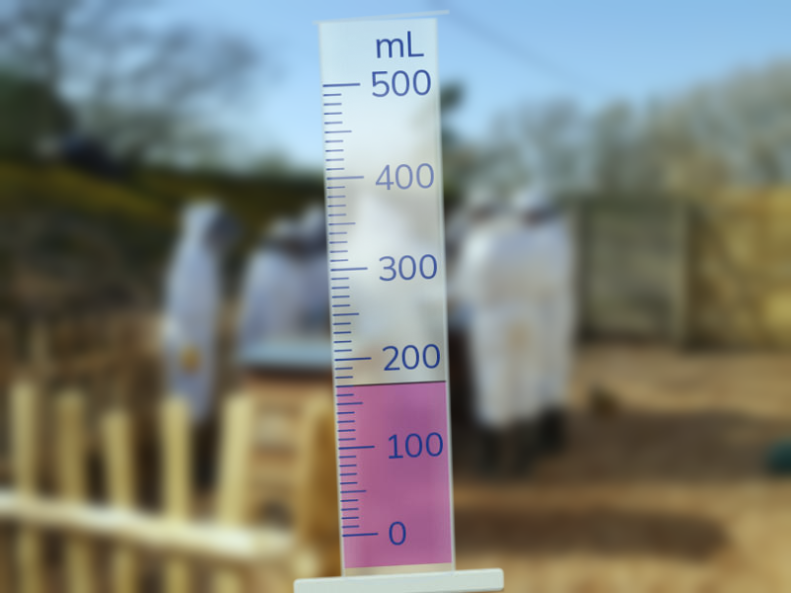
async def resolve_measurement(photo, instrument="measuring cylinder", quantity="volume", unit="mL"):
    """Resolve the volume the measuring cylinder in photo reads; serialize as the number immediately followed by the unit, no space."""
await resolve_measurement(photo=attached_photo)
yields 170mL
